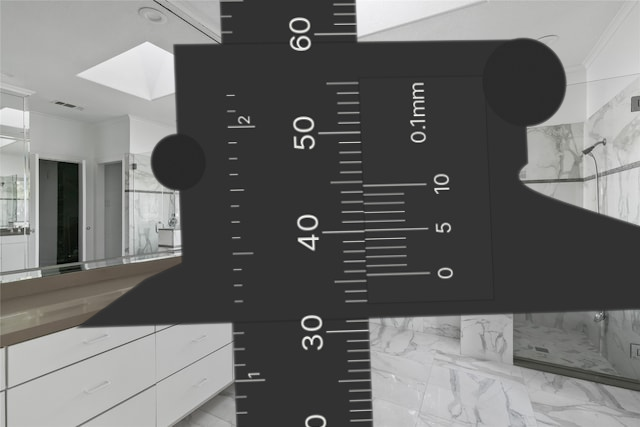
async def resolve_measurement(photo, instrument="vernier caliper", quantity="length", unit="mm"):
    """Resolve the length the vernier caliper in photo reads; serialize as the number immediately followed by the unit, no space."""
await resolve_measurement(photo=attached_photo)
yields 35.6mm
